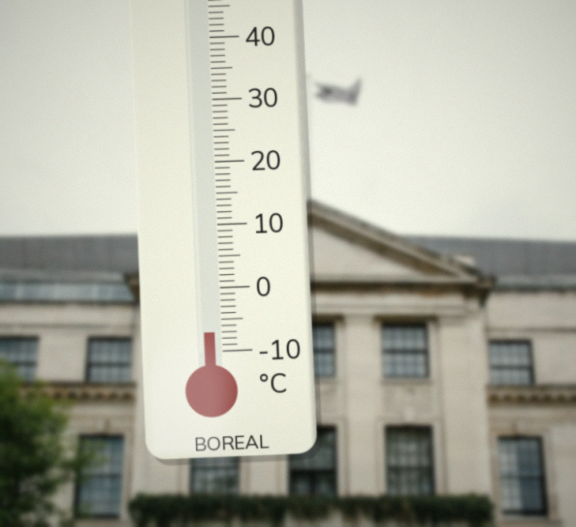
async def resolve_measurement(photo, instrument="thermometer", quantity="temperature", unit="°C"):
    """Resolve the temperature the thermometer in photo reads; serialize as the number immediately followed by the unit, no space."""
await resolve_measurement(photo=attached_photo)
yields -7°C
